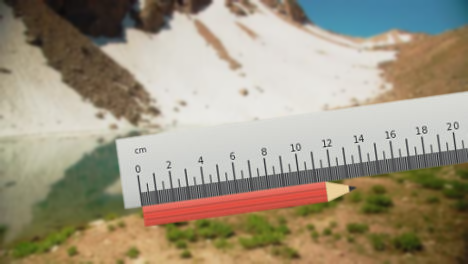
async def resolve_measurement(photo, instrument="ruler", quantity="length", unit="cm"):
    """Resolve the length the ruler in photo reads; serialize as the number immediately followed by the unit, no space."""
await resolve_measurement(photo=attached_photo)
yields 13.5cm
